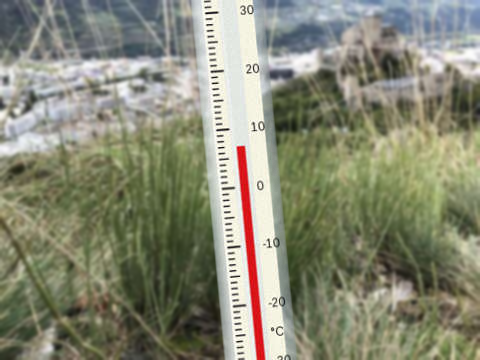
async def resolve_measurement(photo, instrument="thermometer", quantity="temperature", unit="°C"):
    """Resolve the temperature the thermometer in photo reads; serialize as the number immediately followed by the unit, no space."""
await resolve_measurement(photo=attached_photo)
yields 7°C
